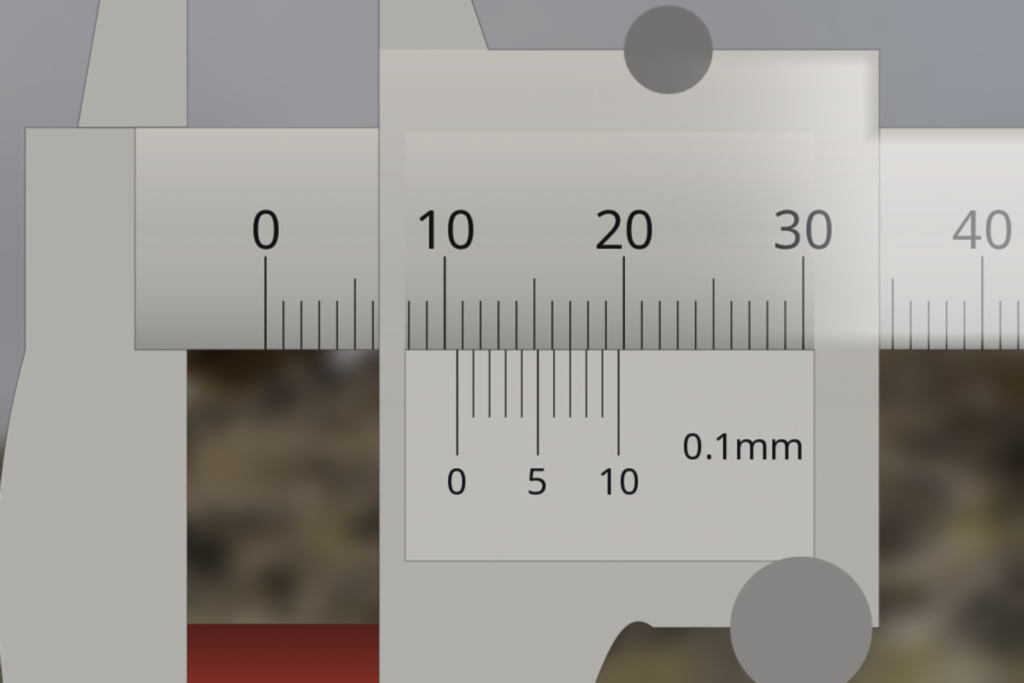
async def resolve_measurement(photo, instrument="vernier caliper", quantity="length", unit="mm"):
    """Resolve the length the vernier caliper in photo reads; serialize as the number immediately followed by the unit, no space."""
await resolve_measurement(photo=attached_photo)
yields 10.7mm
